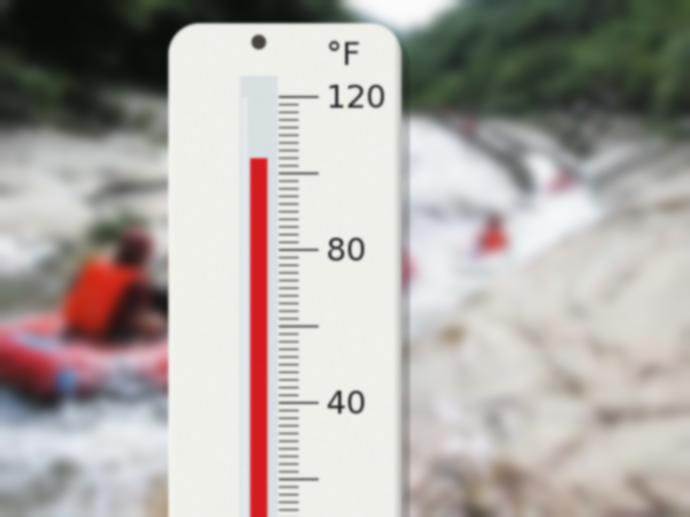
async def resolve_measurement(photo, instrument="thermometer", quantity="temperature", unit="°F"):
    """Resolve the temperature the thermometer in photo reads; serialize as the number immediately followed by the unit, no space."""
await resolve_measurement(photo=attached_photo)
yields 104°F
